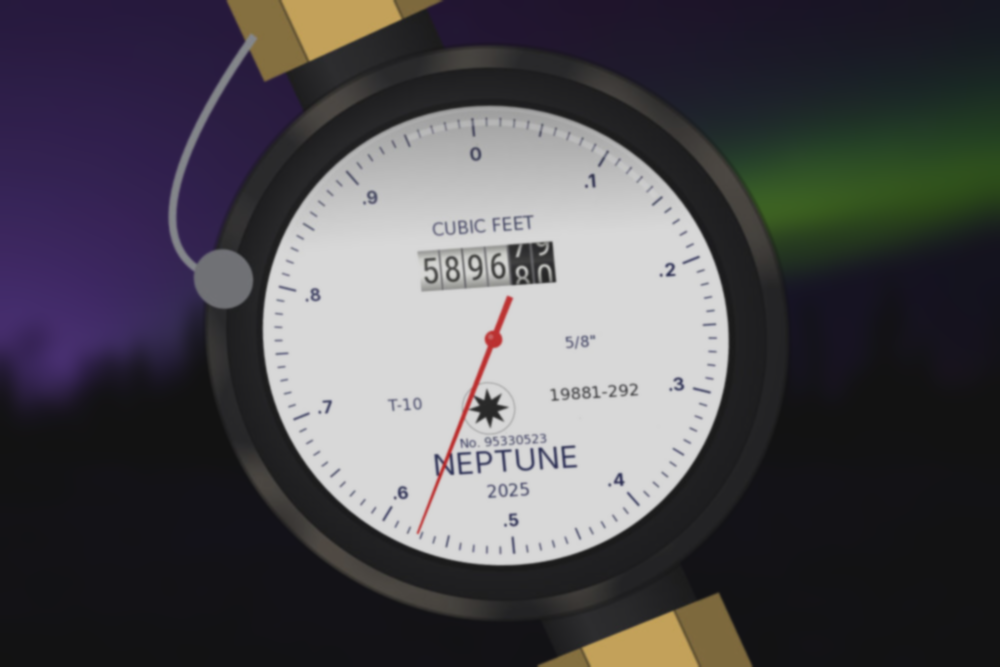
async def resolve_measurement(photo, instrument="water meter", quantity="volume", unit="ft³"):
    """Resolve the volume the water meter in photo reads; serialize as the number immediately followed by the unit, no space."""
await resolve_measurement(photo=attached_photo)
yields 589679.57ft³
